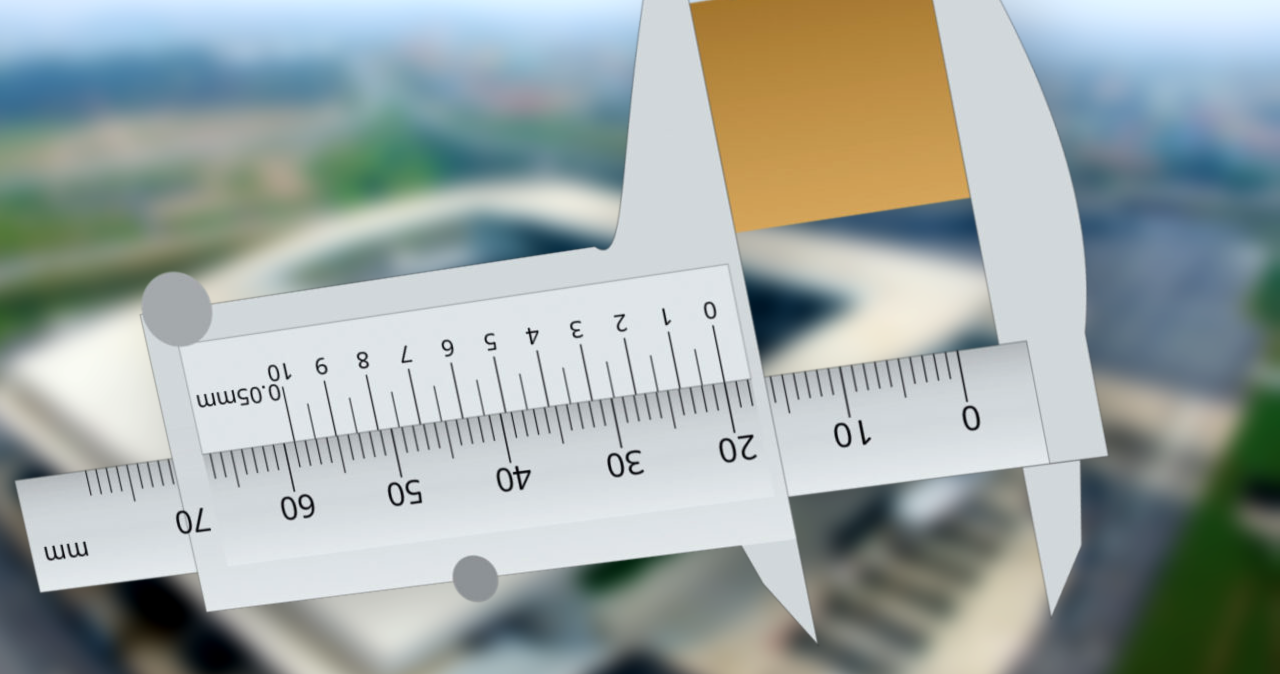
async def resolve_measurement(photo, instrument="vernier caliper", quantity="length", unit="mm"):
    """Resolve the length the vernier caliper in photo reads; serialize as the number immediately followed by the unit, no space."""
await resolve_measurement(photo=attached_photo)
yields 20.0mm
